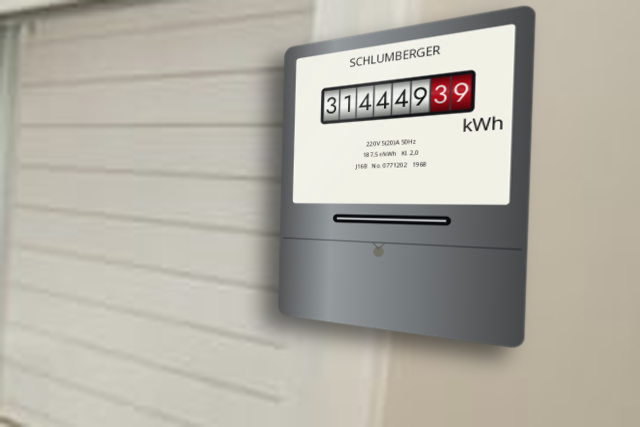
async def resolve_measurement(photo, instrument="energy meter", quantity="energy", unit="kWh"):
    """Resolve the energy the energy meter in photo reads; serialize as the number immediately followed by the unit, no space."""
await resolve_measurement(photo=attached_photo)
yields 314449.39kWh
